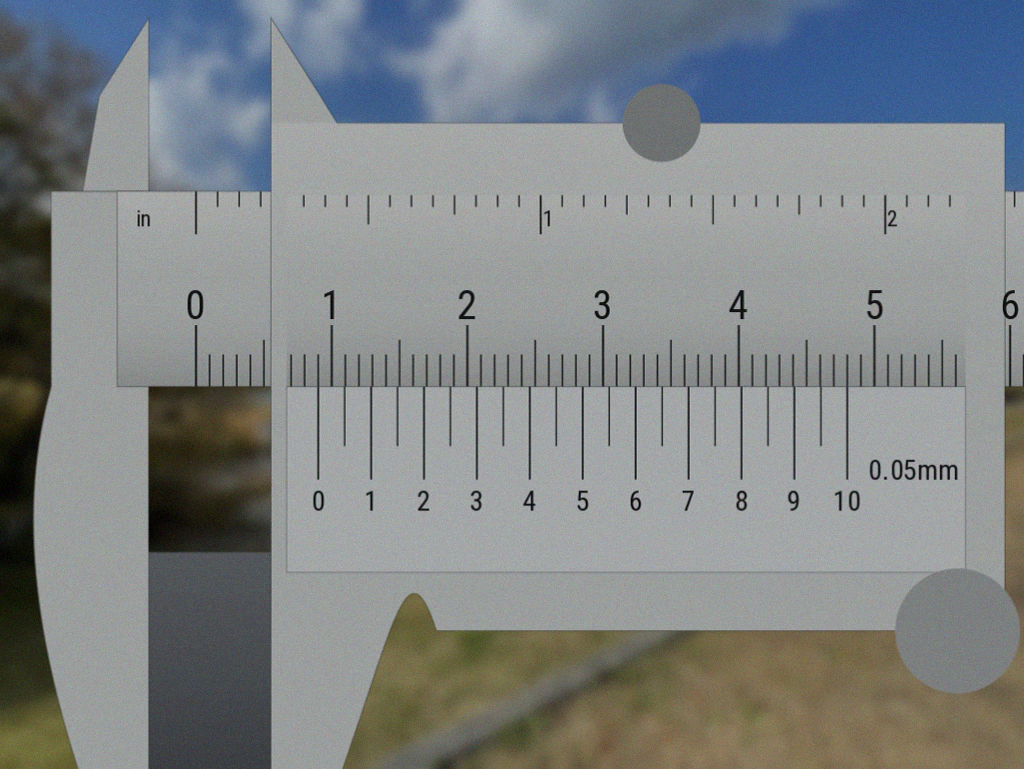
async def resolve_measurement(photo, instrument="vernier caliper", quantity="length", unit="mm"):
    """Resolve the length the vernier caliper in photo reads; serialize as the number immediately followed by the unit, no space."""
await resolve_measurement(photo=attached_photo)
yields 9.0mm
